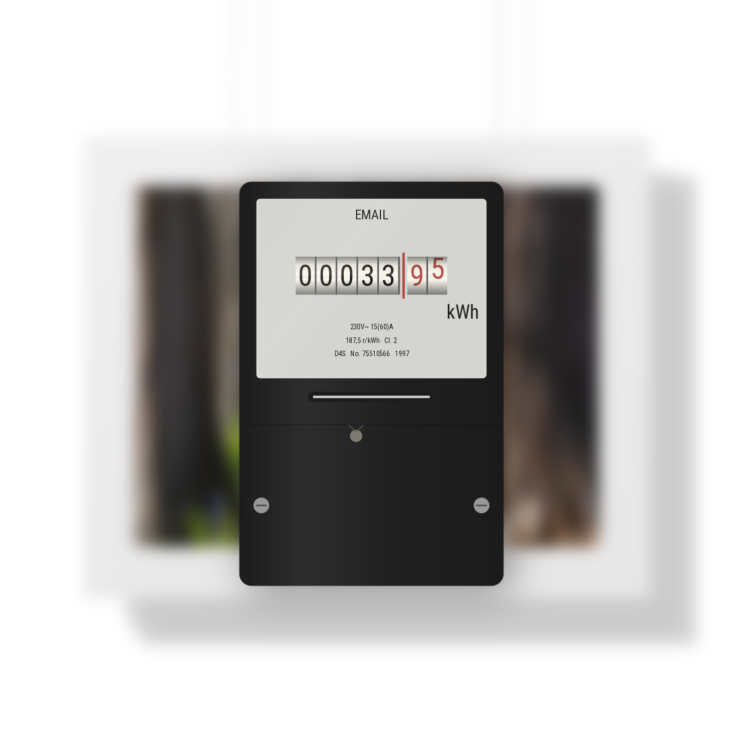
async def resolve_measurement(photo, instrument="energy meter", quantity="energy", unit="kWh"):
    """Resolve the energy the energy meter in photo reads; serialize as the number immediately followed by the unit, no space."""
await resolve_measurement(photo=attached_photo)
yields 33.95kWh
